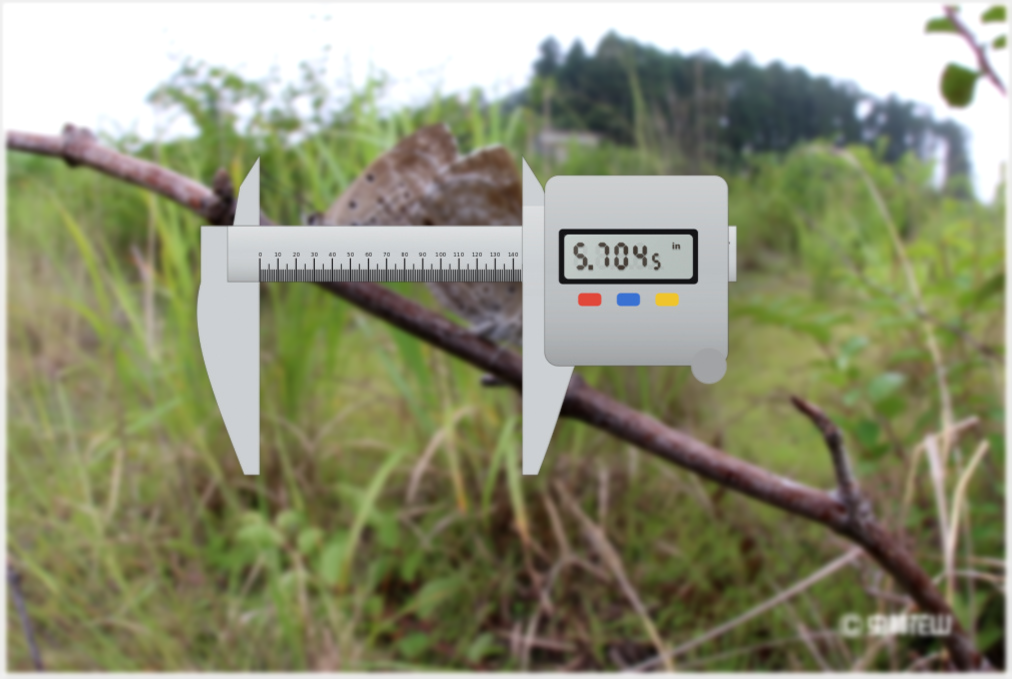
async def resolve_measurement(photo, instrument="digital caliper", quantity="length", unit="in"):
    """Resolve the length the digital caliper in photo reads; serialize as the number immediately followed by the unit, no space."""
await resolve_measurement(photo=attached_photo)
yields 5.7045in
